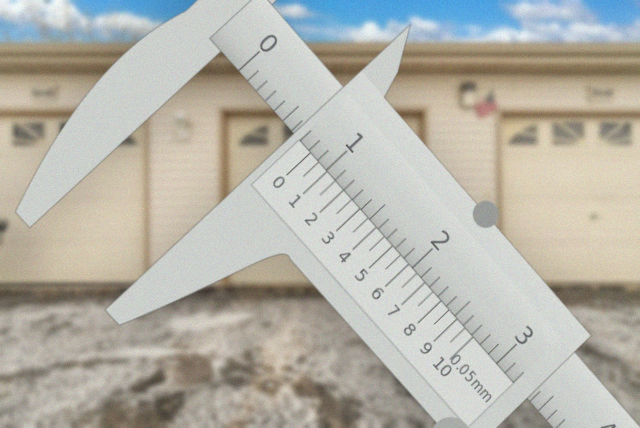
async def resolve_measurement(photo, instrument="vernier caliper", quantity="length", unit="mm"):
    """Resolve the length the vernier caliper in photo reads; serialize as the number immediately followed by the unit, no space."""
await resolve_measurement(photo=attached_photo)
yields 8.2mm
